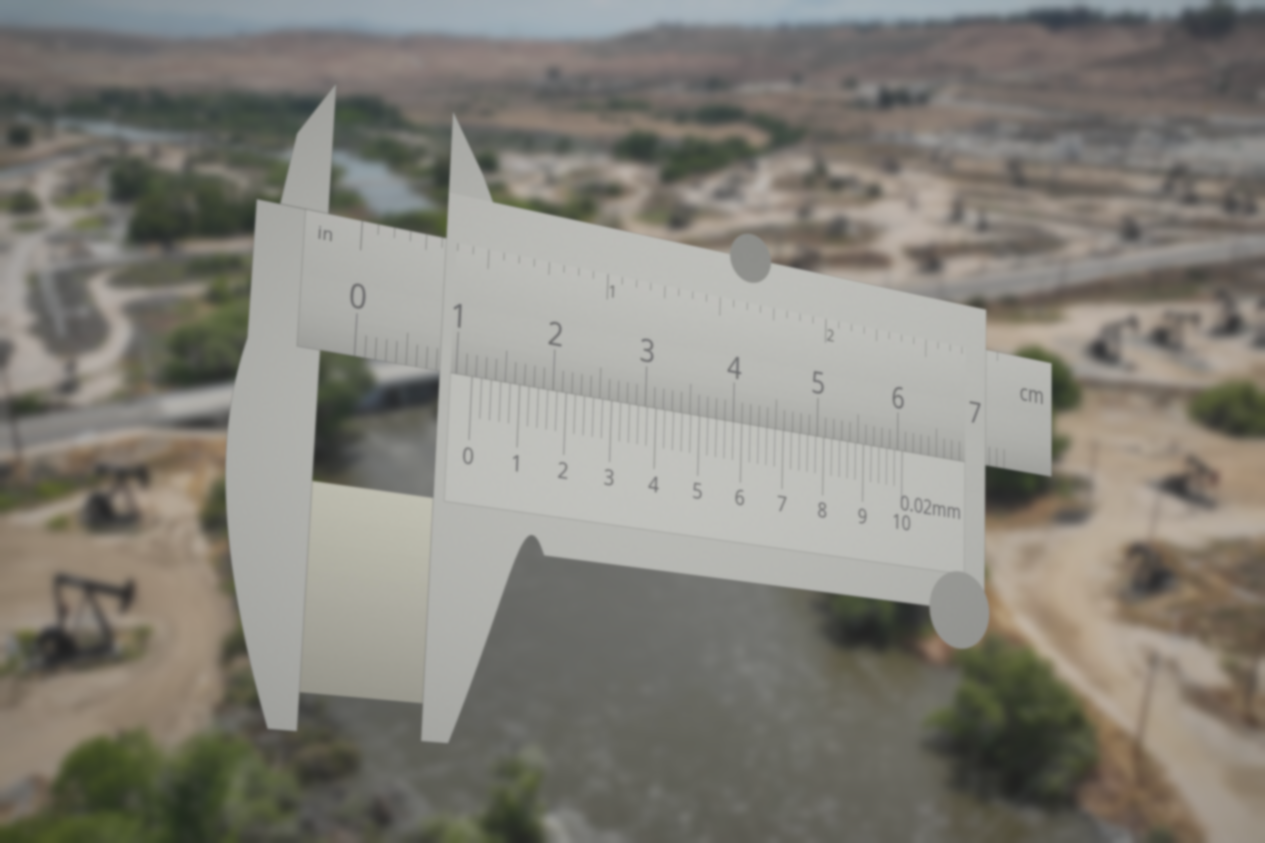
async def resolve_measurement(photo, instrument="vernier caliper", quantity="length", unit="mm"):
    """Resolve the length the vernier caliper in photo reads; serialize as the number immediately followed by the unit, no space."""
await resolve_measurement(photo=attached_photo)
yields 11.6mm
